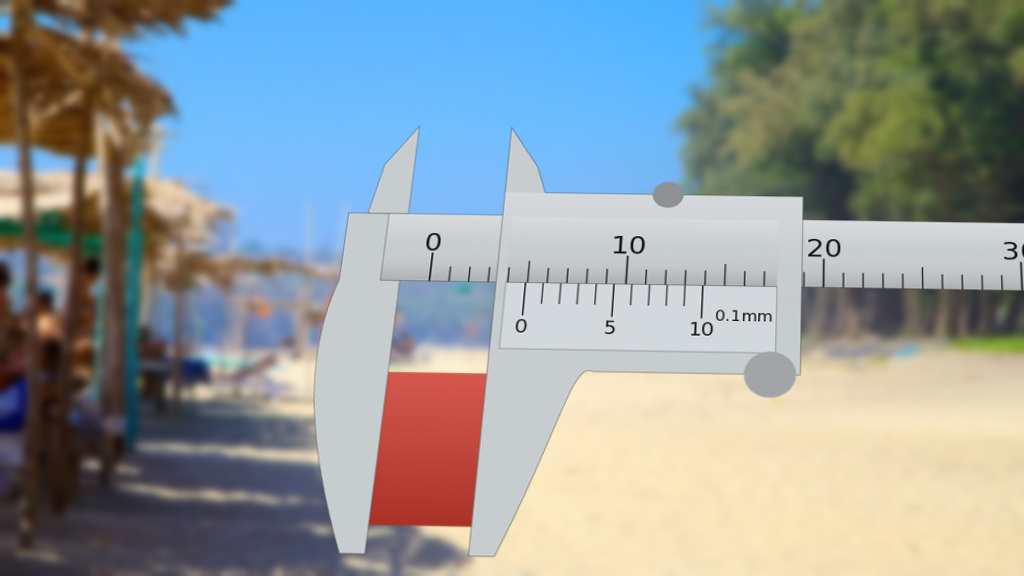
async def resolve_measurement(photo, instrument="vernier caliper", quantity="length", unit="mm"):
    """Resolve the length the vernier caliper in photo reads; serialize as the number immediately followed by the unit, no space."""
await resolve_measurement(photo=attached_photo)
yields 4.9mm
